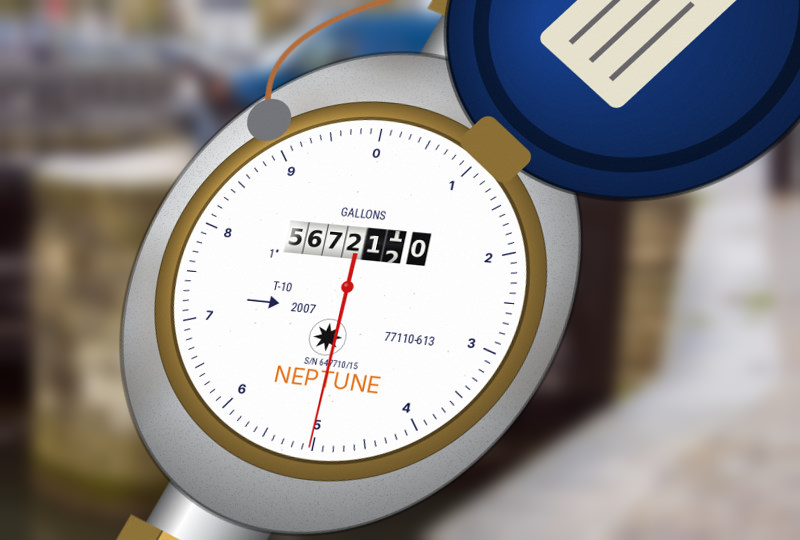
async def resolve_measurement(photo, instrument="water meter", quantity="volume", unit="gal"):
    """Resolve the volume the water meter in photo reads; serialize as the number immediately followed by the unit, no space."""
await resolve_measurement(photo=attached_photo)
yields 5672115.0gal
